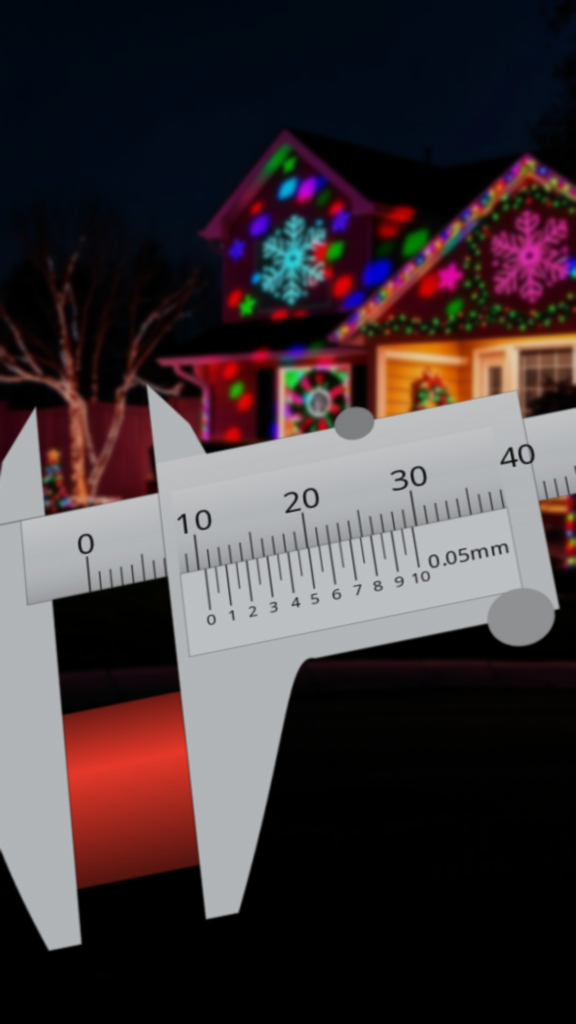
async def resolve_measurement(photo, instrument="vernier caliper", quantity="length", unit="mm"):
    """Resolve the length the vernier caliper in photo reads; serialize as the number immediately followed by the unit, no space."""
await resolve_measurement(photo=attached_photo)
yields 10.6mm
